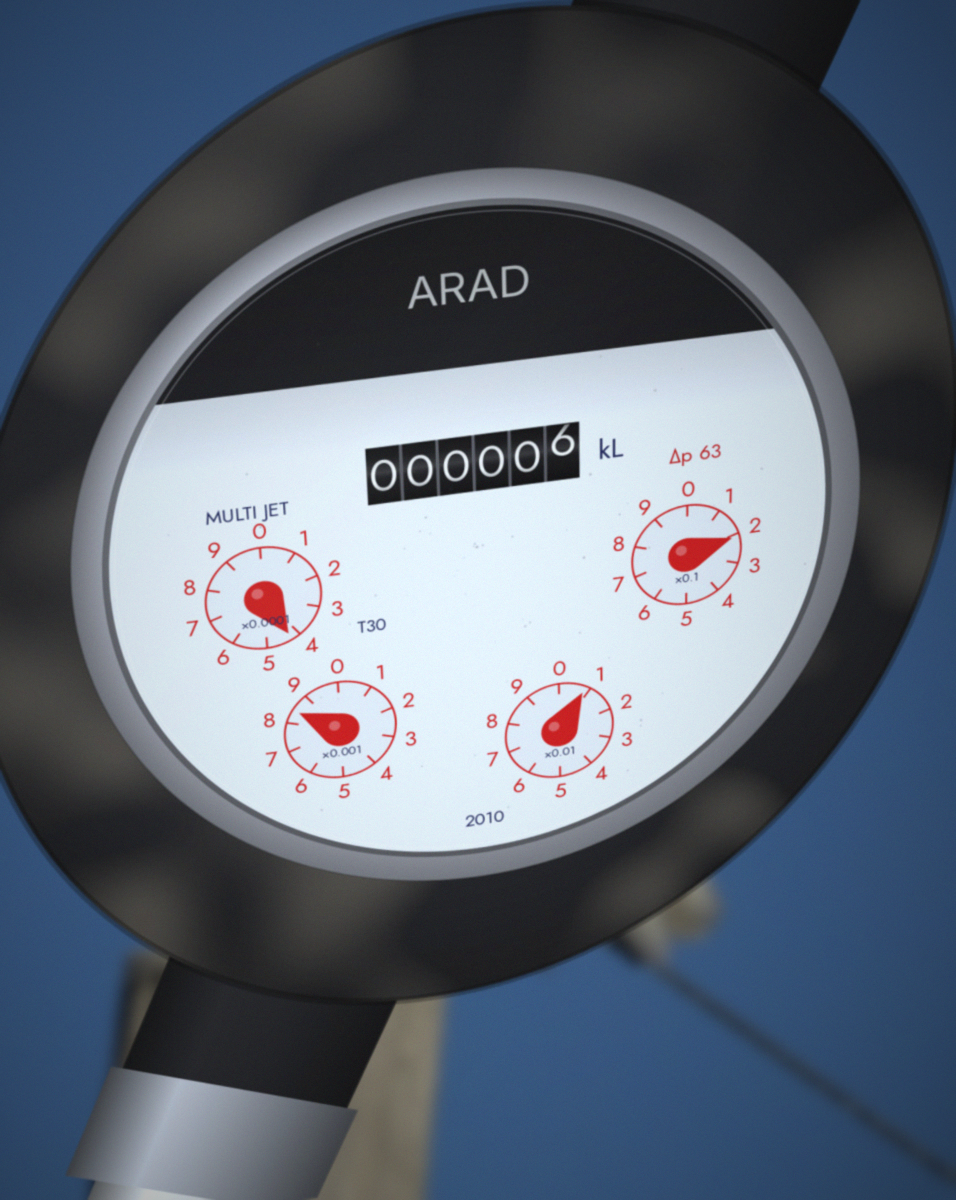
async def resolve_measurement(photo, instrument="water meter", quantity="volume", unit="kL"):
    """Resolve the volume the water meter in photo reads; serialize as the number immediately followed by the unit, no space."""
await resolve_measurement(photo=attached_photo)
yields 6.2084kL
